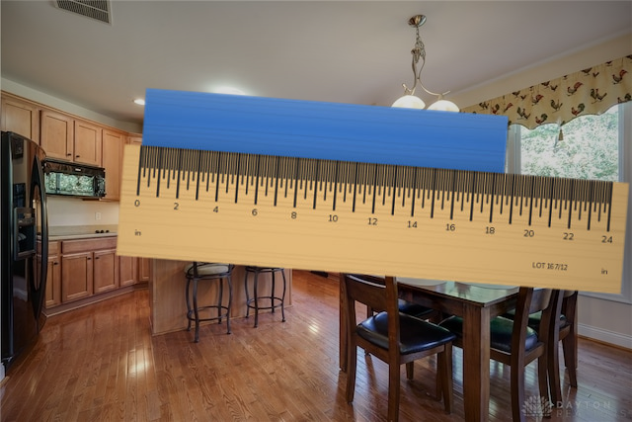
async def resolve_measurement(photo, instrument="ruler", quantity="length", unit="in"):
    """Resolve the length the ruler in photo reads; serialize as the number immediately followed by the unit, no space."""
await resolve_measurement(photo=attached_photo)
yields 18.5in
